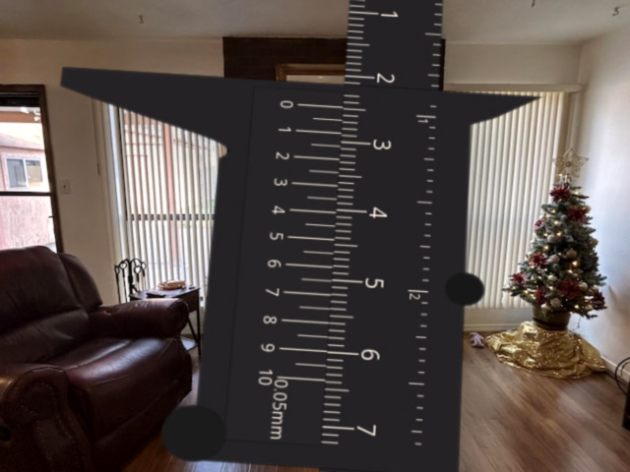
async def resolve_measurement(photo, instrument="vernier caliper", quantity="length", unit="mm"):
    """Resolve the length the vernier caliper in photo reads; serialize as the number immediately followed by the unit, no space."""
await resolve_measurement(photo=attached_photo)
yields 24.8mm
